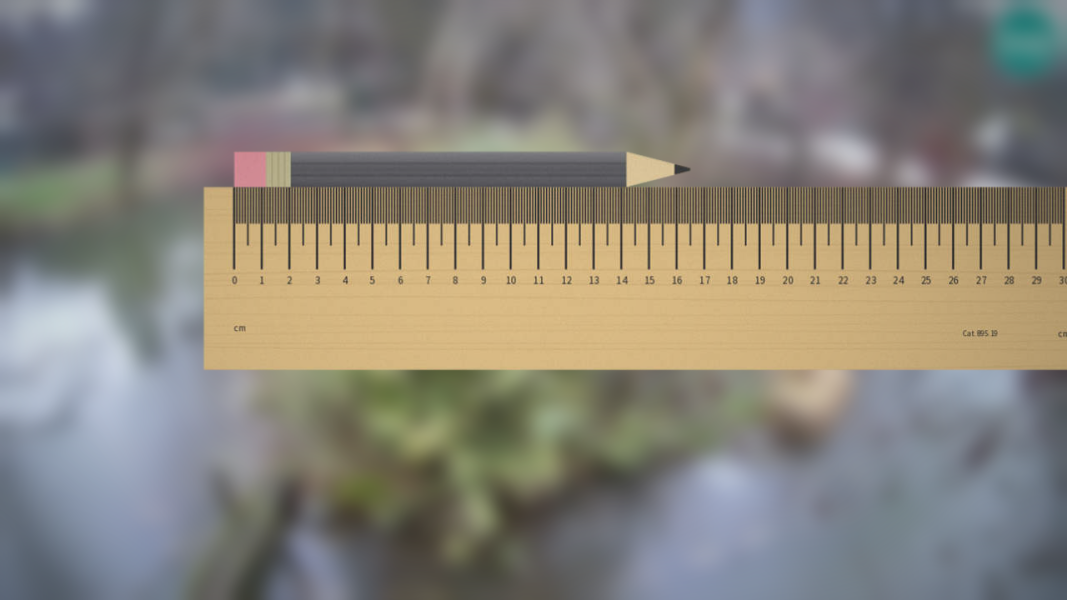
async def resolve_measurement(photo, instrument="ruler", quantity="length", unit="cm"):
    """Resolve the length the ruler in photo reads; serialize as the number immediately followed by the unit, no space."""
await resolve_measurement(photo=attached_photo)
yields 16.5cm
